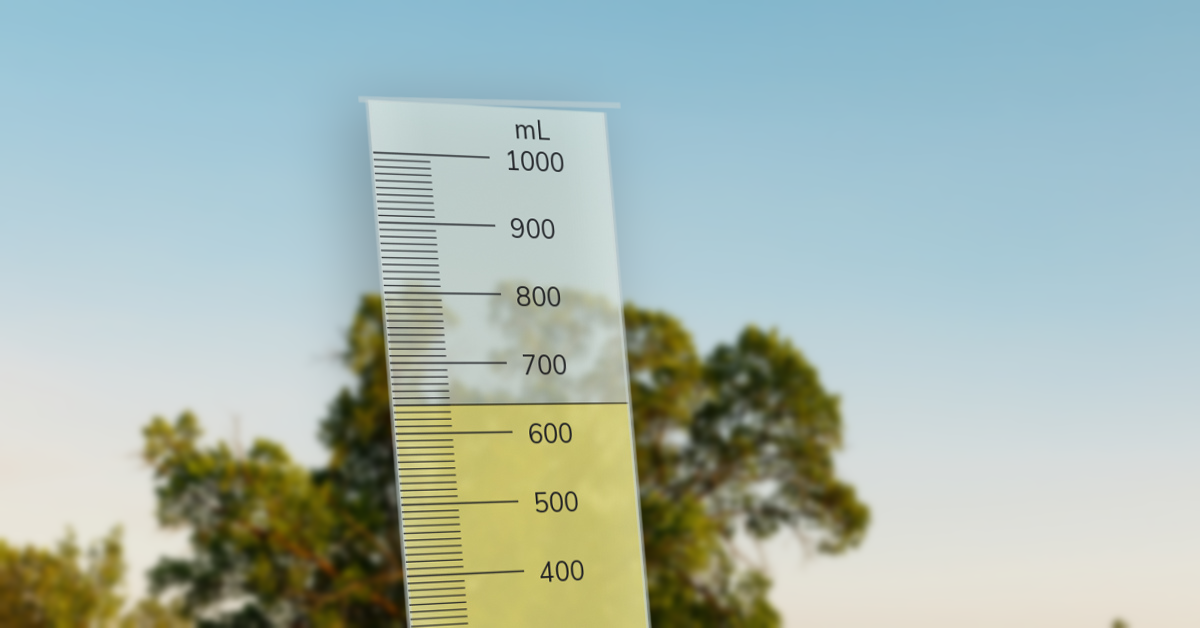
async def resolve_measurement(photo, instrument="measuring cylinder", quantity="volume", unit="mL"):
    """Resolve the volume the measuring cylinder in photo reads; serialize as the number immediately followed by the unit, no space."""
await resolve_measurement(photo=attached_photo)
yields 640mL
